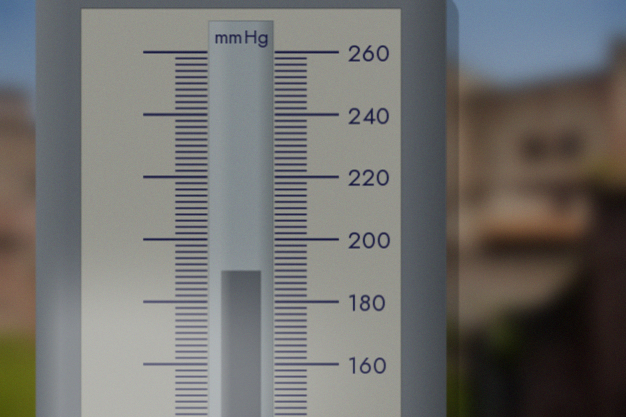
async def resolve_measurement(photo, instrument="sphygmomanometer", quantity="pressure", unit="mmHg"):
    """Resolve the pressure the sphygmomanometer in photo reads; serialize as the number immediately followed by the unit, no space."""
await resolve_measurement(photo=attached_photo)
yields 190mmHg
